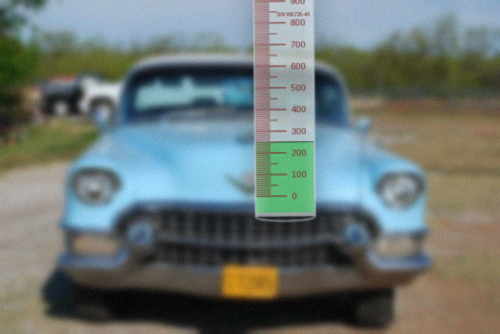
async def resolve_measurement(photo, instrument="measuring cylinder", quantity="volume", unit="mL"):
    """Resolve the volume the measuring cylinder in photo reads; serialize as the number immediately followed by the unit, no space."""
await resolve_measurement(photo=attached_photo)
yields 250mL
